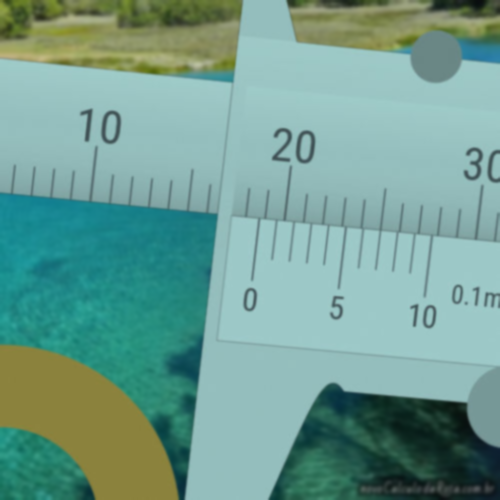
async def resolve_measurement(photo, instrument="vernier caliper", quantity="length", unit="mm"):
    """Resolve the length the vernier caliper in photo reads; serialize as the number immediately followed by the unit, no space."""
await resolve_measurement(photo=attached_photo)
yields 18.7mm
